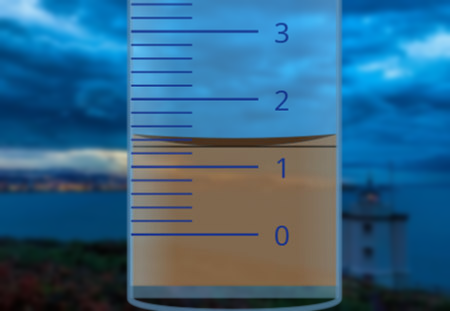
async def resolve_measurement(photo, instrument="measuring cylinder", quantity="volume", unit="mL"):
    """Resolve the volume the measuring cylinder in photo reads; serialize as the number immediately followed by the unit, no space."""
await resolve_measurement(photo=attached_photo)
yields 1.3mL
